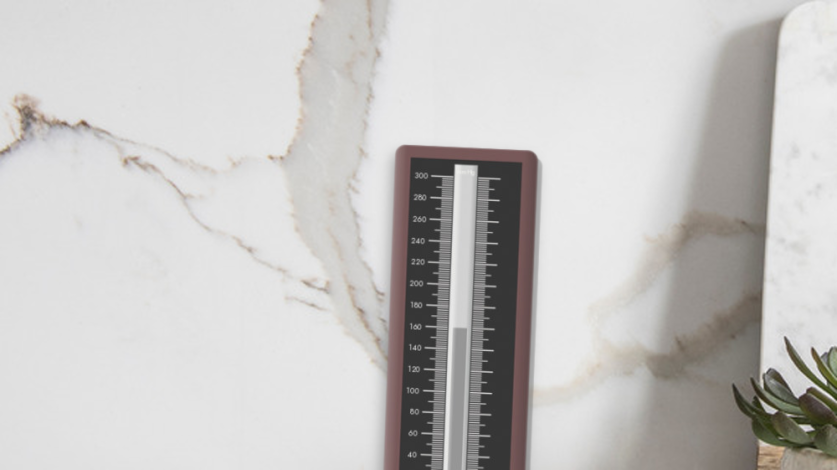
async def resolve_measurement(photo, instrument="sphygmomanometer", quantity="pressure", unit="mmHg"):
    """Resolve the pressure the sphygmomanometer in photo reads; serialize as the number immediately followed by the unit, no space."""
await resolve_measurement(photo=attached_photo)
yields 160mmHg
